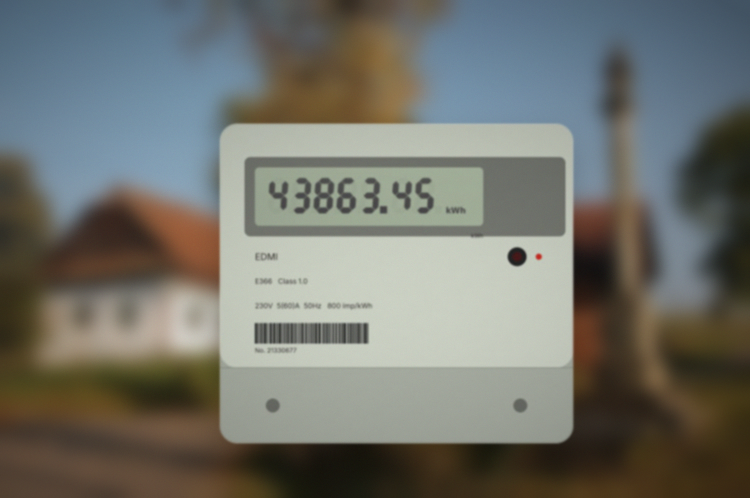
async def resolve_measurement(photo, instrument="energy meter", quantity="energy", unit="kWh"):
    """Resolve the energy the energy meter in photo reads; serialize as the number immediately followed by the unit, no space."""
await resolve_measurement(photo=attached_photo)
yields 43863.45kWh
